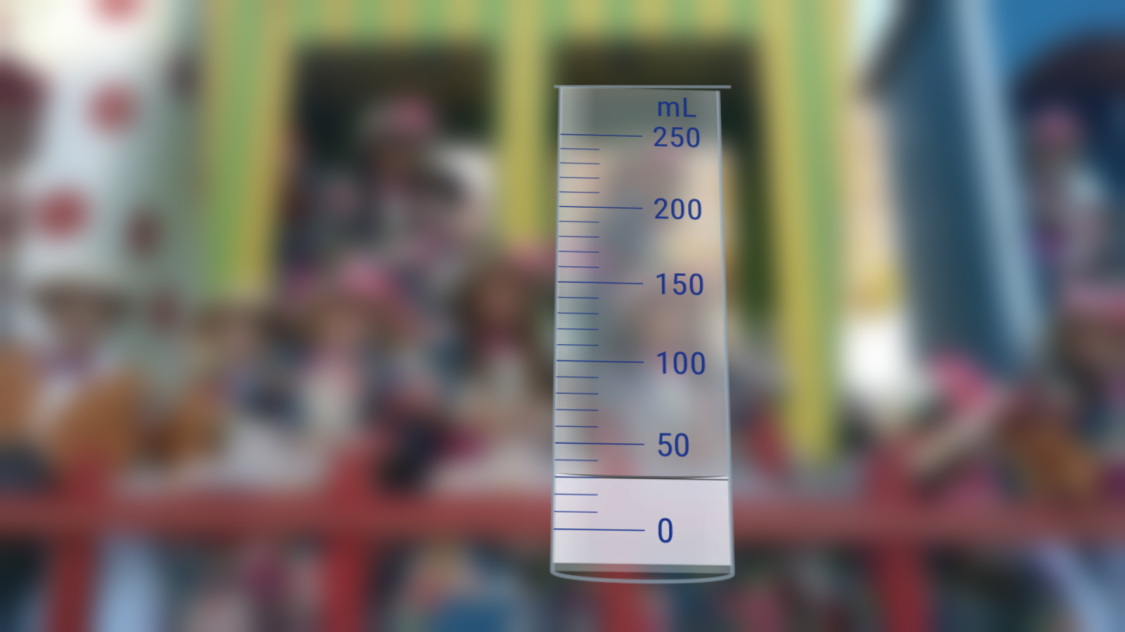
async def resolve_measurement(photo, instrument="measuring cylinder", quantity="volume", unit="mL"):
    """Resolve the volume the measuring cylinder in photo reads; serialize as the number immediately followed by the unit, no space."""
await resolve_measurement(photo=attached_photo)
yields 30mL
